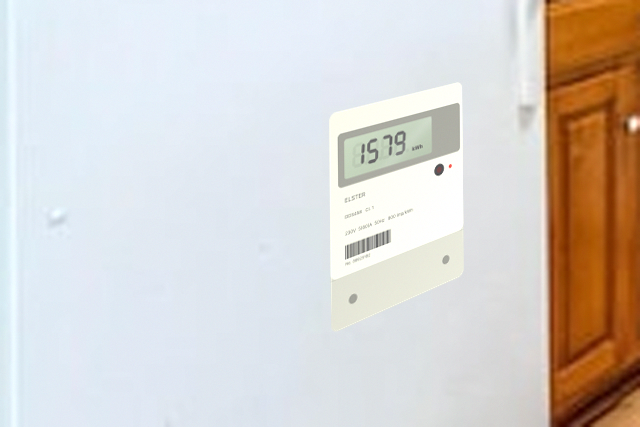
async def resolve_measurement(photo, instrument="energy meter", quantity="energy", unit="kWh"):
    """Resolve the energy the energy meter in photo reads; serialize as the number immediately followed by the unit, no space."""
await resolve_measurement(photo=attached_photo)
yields 1579kWh
